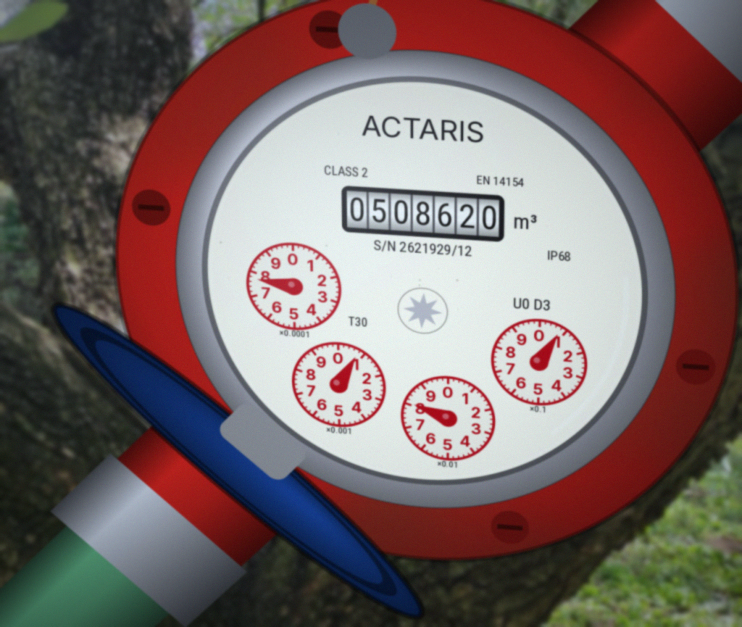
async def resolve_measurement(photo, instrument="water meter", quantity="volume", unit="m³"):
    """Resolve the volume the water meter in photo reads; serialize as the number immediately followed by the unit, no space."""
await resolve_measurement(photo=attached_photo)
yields 508620.0807m³
